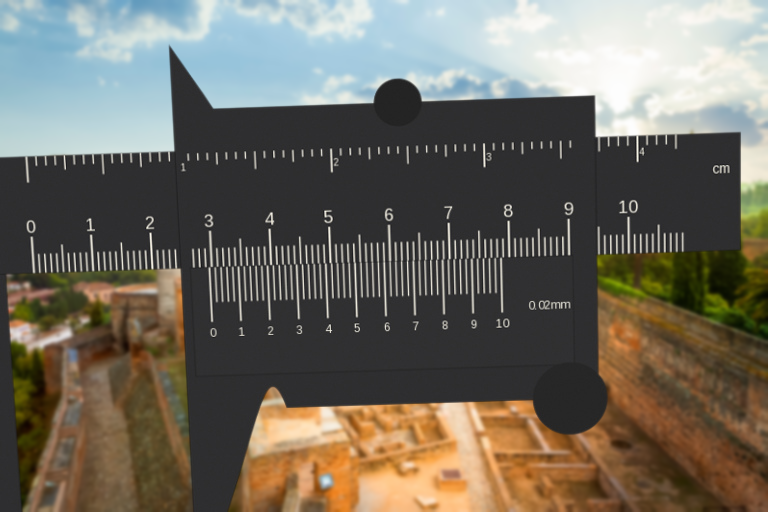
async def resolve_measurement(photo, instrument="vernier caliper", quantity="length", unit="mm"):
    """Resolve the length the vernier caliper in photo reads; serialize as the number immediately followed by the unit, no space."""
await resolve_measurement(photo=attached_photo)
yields 29.6mm
